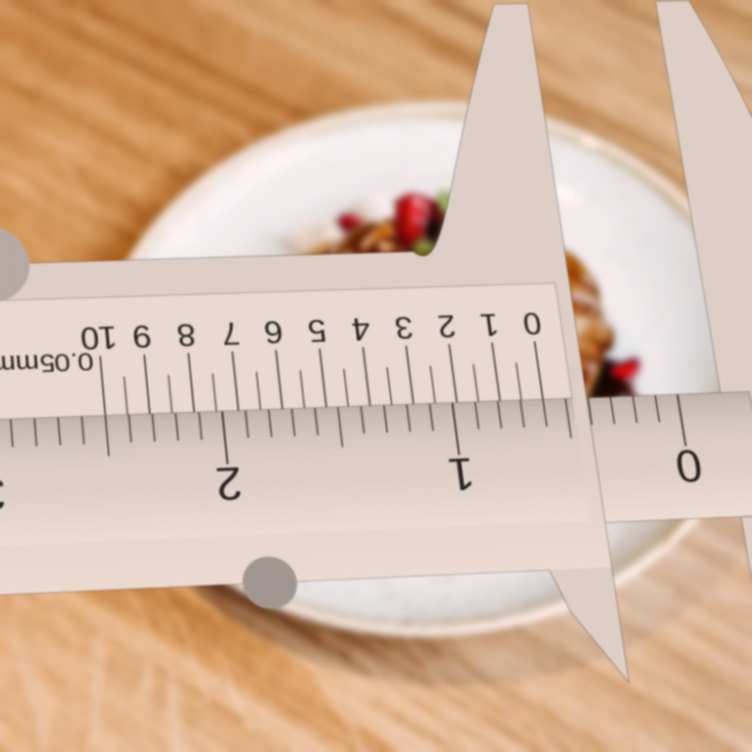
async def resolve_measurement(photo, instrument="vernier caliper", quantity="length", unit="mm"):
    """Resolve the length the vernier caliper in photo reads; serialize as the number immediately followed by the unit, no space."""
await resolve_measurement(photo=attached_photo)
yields 6.0mm
